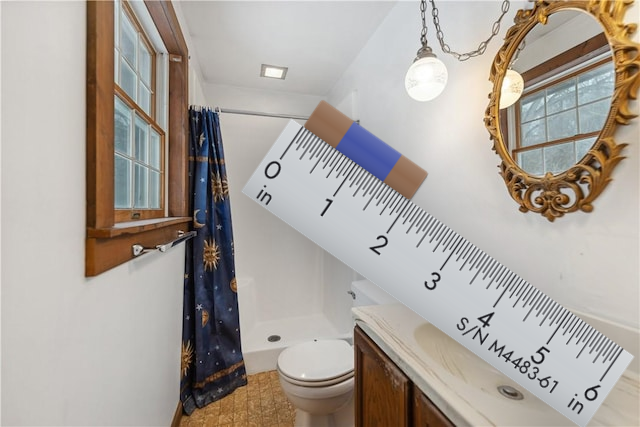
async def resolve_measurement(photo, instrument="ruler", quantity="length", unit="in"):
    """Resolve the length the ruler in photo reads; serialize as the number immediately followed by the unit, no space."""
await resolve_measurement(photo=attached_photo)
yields 2in
